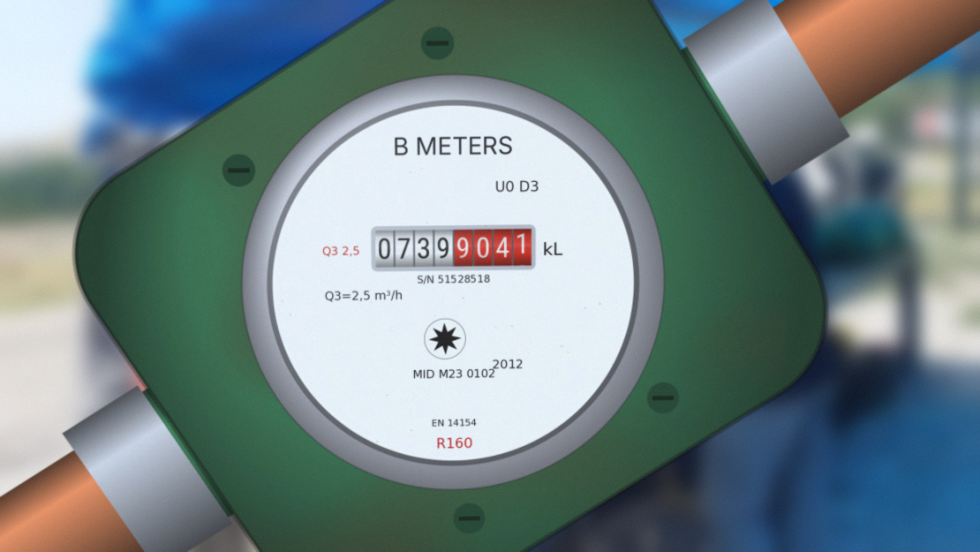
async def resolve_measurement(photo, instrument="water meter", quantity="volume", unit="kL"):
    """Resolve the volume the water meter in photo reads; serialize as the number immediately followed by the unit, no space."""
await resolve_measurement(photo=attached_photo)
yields 739.9041kL
